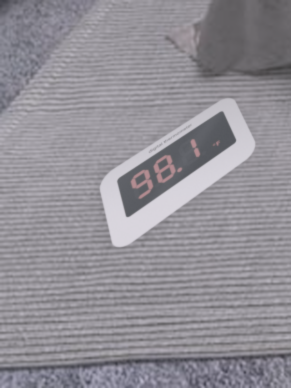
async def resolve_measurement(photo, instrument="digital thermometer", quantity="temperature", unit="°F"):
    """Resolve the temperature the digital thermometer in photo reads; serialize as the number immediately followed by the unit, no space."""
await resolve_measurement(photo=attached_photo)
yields 98.1°F
